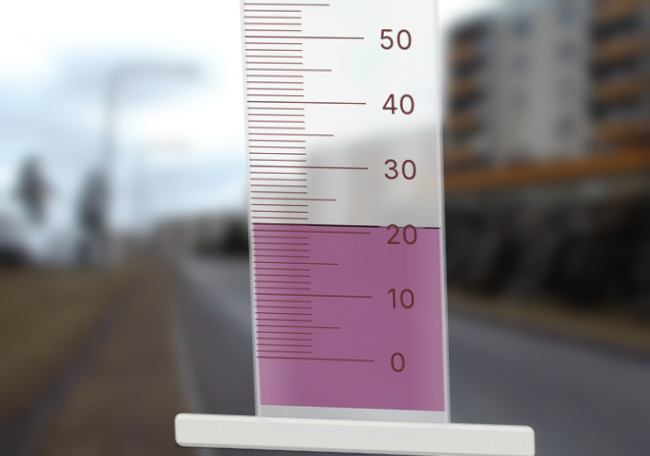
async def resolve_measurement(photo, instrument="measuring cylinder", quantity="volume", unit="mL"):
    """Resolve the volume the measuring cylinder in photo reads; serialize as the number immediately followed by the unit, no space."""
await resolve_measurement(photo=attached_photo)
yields 21mL
